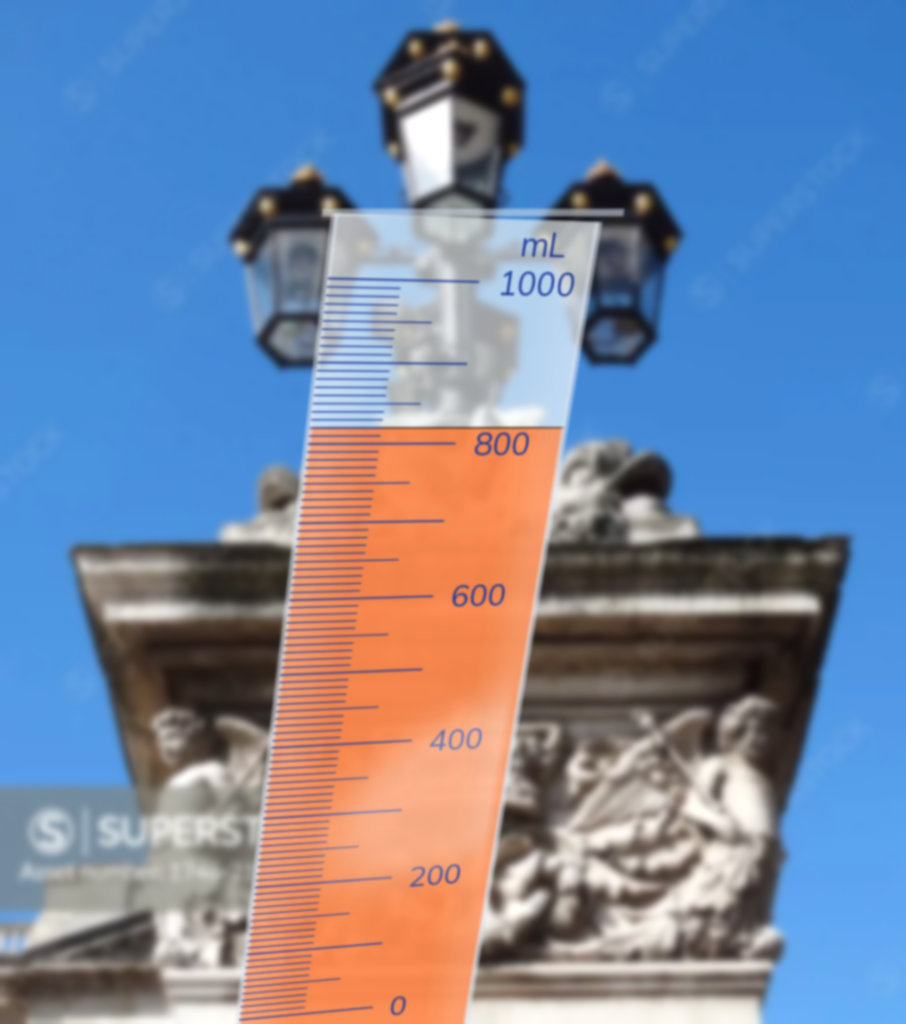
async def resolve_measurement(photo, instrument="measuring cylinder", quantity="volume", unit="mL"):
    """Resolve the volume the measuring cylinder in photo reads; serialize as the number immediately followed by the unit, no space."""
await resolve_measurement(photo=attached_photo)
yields 820mL
